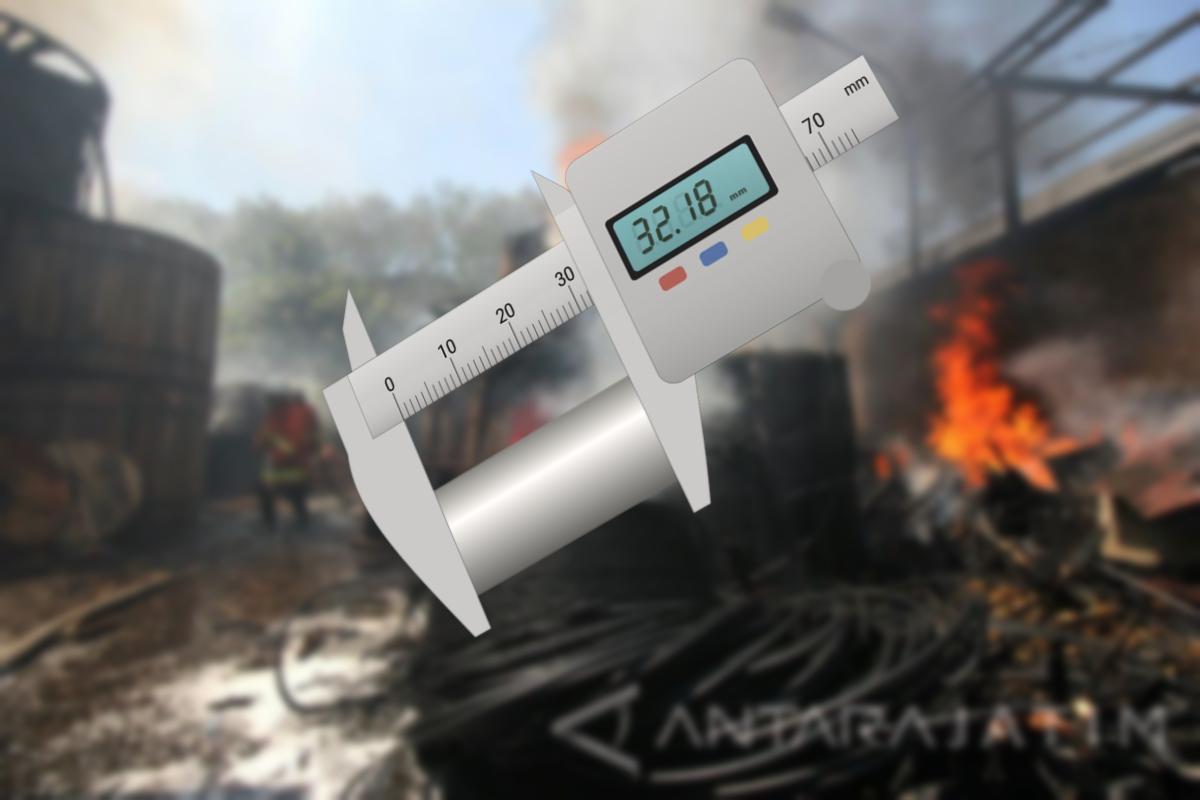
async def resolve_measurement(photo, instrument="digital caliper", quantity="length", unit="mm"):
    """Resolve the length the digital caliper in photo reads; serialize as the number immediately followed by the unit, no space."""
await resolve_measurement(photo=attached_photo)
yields 32.18mm
